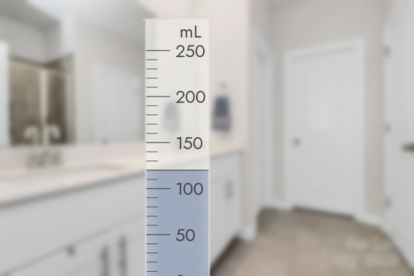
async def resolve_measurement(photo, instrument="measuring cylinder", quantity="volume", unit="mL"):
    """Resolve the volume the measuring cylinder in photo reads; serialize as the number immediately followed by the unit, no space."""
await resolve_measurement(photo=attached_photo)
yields 120mL
